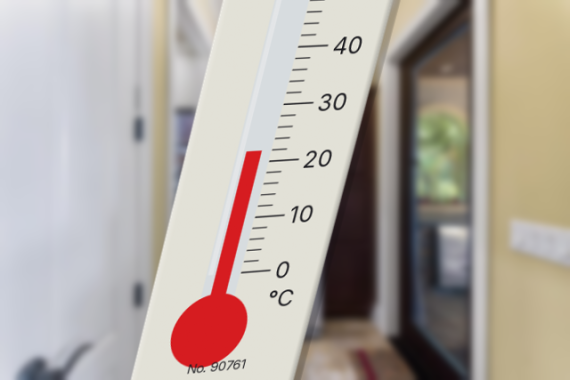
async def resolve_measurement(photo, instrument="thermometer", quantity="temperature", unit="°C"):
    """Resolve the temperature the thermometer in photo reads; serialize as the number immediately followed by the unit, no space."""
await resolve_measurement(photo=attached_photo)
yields 22°C
